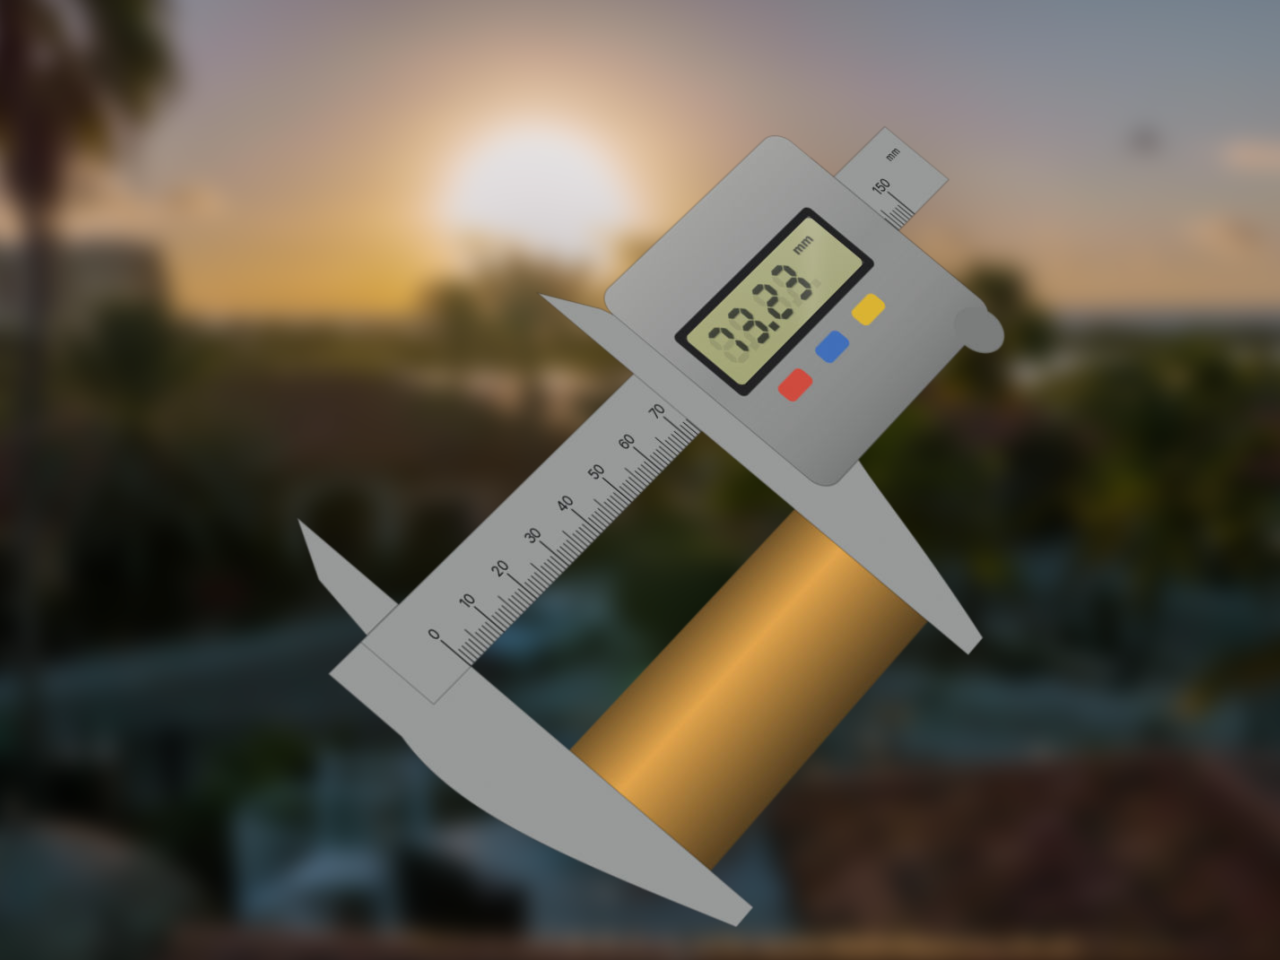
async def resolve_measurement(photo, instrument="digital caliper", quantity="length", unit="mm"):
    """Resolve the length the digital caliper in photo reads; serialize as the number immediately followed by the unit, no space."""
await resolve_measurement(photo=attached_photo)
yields 73.23mm
